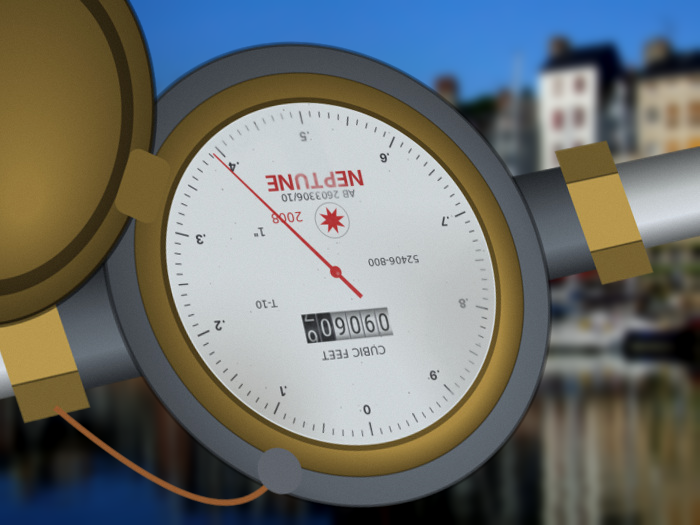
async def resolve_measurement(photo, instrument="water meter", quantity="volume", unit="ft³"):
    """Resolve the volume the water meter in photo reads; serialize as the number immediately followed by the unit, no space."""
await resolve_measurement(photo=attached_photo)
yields 90606.39ft³
